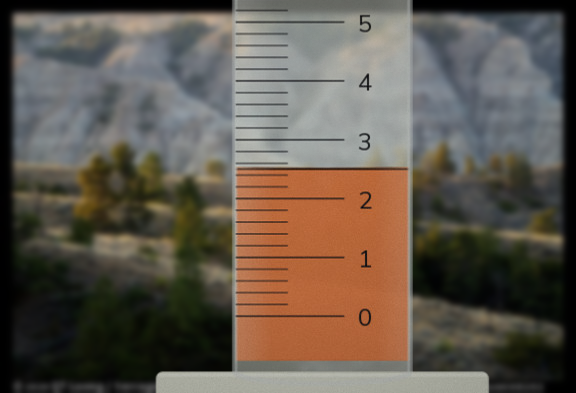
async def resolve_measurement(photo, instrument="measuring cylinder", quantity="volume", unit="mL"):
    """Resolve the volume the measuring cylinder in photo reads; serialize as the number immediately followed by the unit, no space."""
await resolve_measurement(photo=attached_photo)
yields 2.5mL
